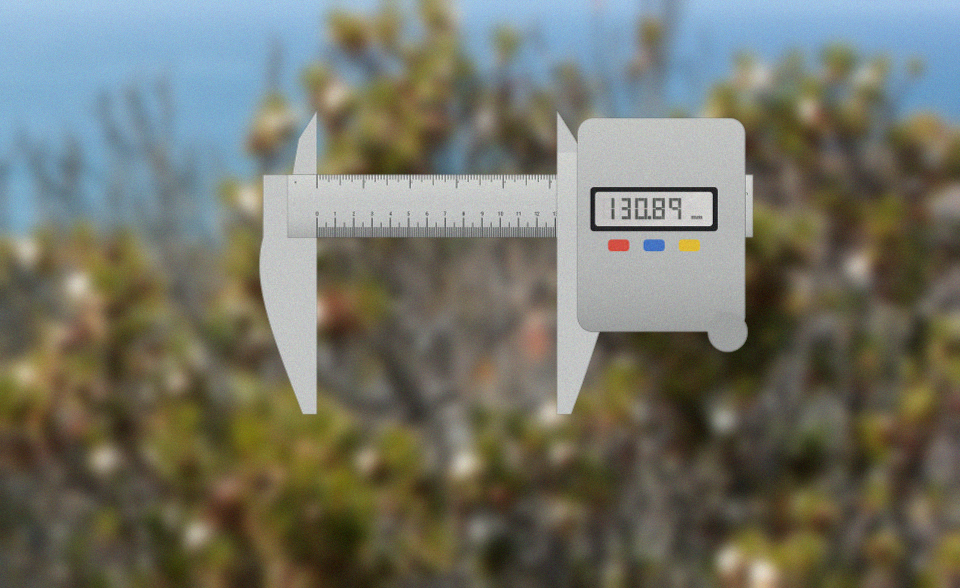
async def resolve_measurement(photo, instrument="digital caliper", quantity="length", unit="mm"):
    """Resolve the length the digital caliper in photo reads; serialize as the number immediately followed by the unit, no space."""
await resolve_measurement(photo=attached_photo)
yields 130.89mm
